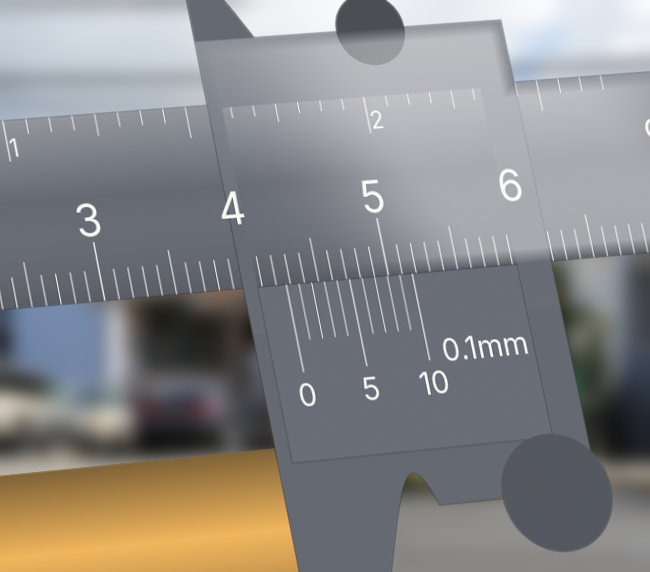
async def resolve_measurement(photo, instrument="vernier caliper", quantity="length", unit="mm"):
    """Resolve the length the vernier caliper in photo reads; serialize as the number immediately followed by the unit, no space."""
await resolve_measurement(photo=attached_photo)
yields 42.7mm
